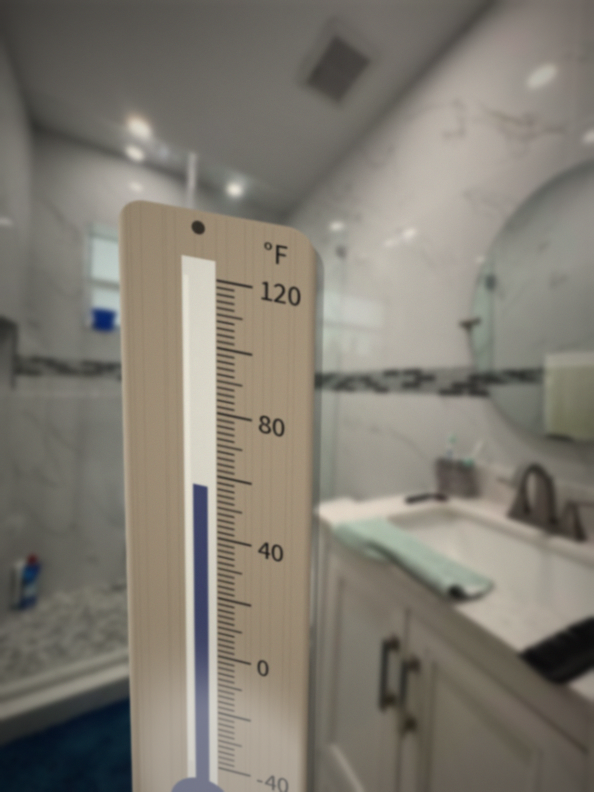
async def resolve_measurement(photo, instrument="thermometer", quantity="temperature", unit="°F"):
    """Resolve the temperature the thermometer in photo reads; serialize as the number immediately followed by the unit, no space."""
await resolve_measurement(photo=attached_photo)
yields 56°F
